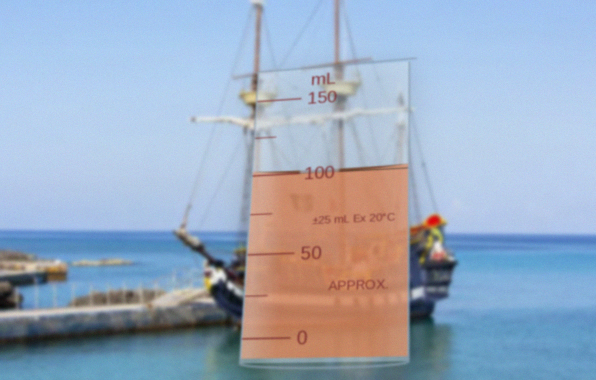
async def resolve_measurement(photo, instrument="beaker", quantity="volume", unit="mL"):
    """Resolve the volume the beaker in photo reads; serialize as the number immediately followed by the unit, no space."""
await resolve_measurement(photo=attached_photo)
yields 100mL
